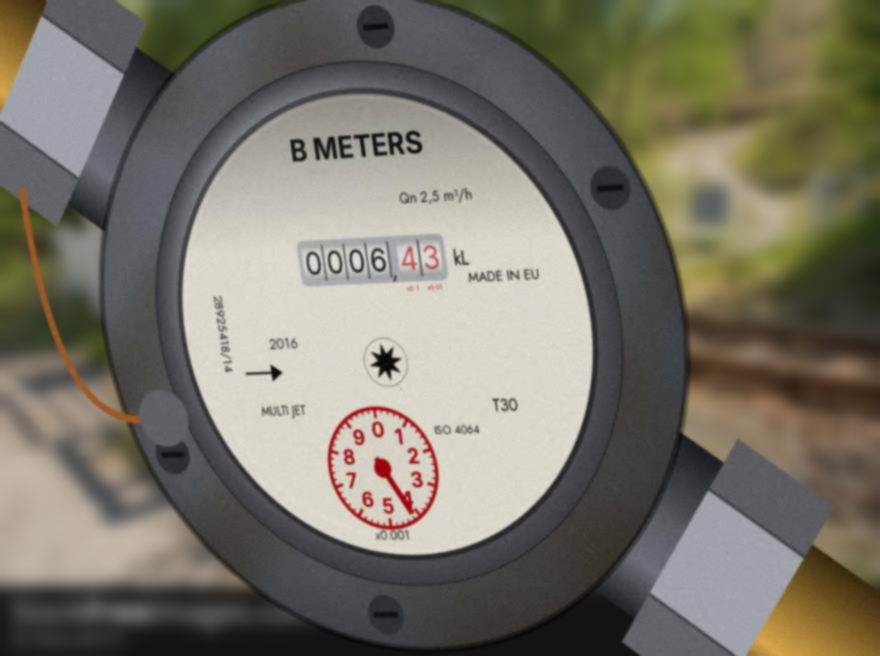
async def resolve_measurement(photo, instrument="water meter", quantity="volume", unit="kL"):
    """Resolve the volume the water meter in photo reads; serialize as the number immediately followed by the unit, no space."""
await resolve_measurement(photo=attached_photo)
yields 6.434kL
